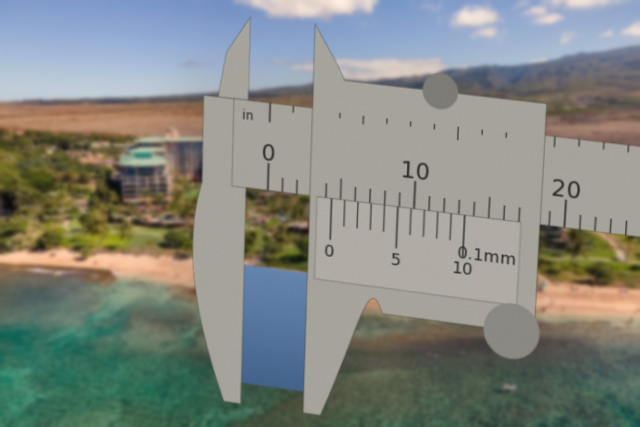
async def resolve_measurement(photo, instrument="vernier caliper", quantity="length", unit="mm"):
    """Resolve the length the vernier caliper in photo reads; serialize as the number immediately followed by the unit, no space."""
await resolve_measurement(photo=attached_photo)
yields 4.4mm
